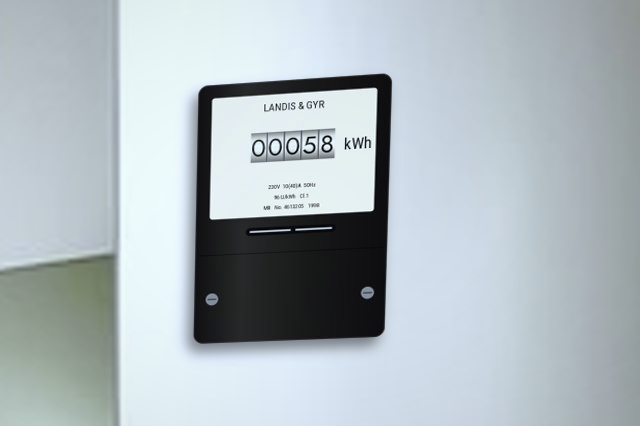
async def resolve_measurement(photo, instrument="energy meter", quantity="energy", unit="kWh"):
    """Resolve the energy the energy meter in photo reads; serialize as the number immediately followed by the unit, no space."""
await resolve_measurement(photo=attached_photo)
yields 58kWh
